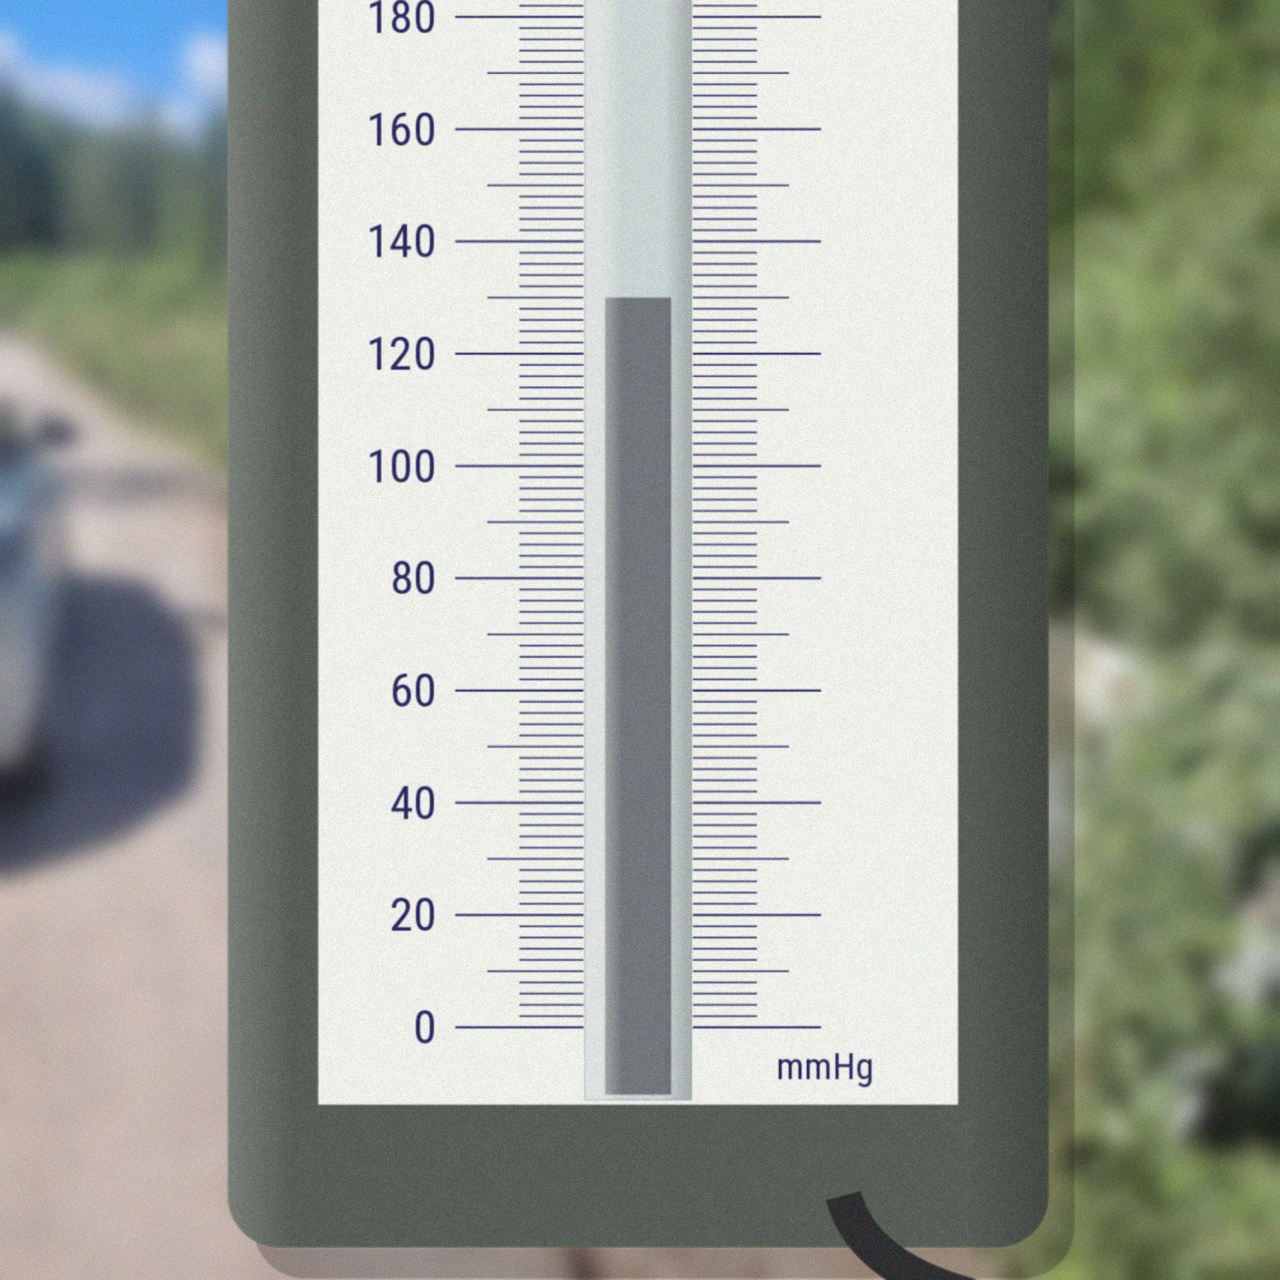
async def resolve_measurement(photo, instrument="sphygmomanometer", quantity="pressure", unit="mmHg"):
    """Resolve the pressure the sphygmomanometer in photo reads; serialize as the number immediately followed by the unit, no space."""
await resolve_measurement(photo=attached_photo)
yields 130mmHg
